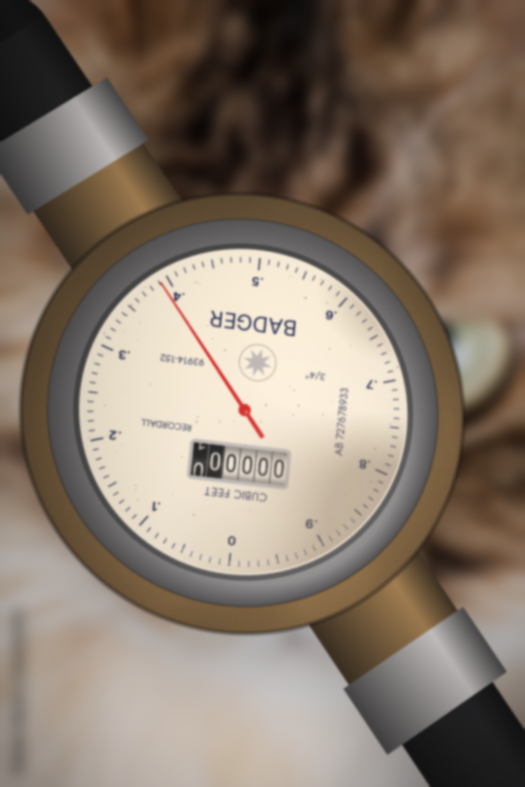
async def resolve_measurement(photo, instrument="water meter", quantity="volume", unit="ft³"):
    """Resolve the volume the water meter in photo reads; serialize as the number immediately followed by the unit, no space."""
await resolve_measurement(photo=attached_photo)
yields 0.39ft³
